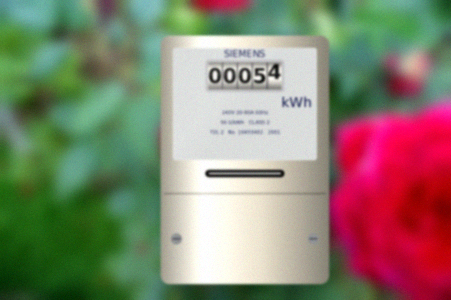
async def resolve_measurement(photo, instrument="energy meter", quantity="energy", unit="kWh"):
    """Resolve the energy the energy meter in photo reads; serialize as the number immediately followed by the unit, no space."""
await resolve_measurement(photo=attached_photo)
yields 54kWh
